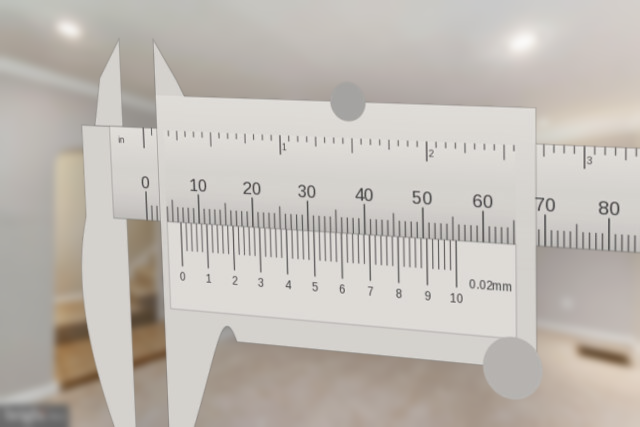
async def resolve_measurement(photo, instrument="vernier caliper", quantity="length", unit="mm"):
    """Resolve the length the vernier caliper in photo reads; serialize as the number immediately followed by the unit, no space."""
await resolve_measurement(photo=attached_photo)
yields 6.5mm
